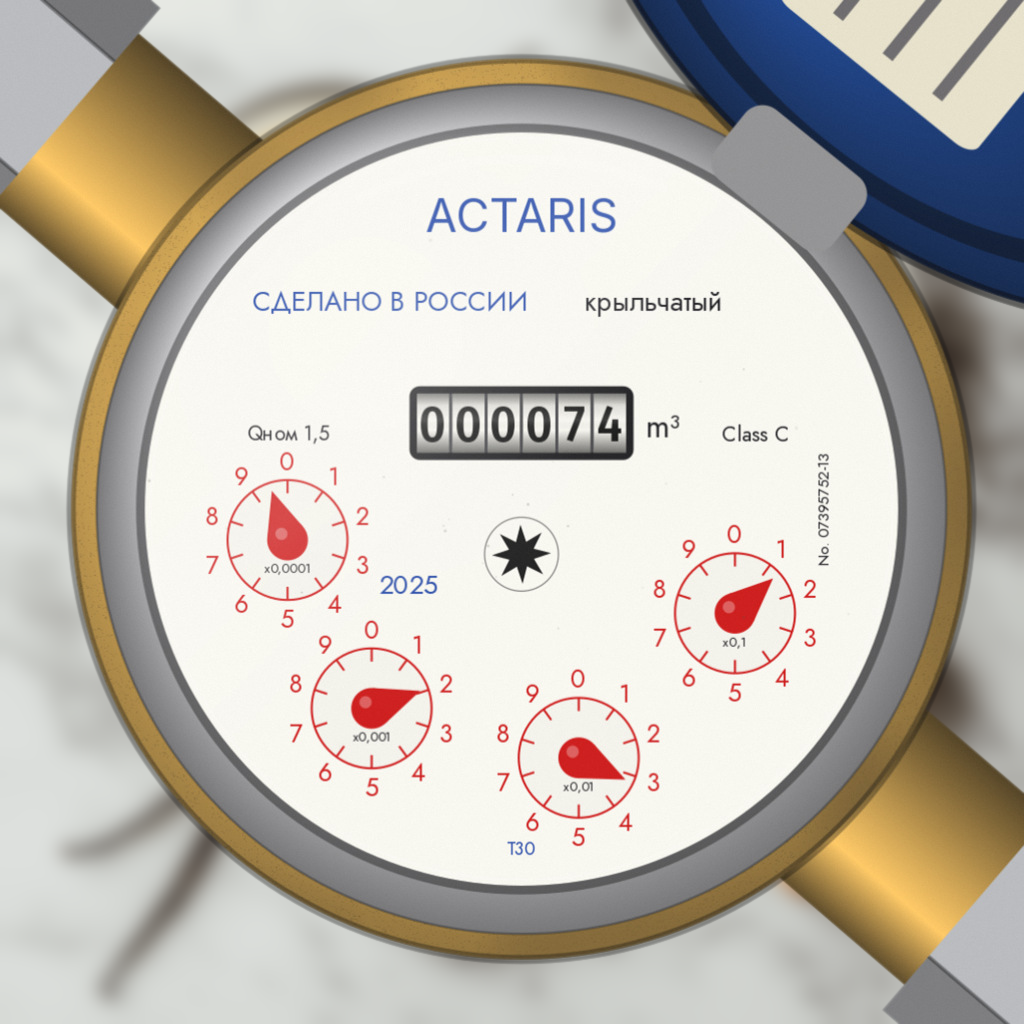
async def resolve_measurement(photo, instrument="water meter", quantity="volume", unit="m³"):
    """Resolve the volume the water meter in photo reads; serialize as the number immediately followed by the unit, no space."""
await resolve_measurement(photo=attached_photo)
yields 74.1319m³
